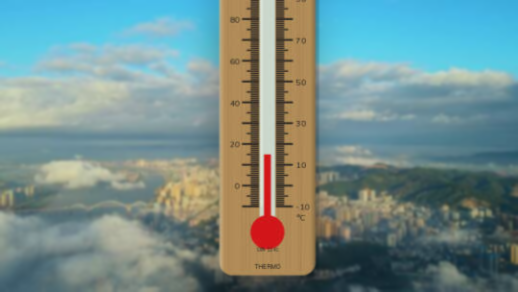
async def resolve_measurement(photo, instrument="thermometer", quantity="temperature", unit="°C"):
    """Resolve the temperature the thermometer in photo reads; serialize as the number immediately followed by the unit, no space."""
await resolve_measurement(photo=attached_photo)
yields 15°C
